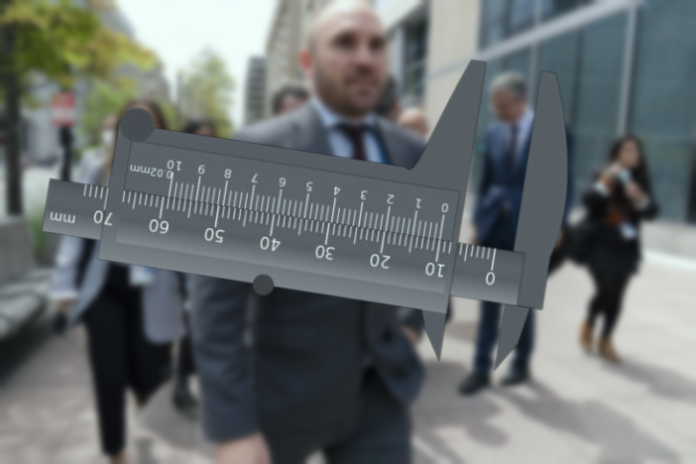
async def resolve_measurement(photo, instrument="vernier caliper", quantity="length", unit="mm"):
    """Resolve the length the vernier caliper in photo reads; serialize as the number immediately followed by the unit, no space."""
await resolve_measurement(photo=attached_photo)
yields 10.0mm
